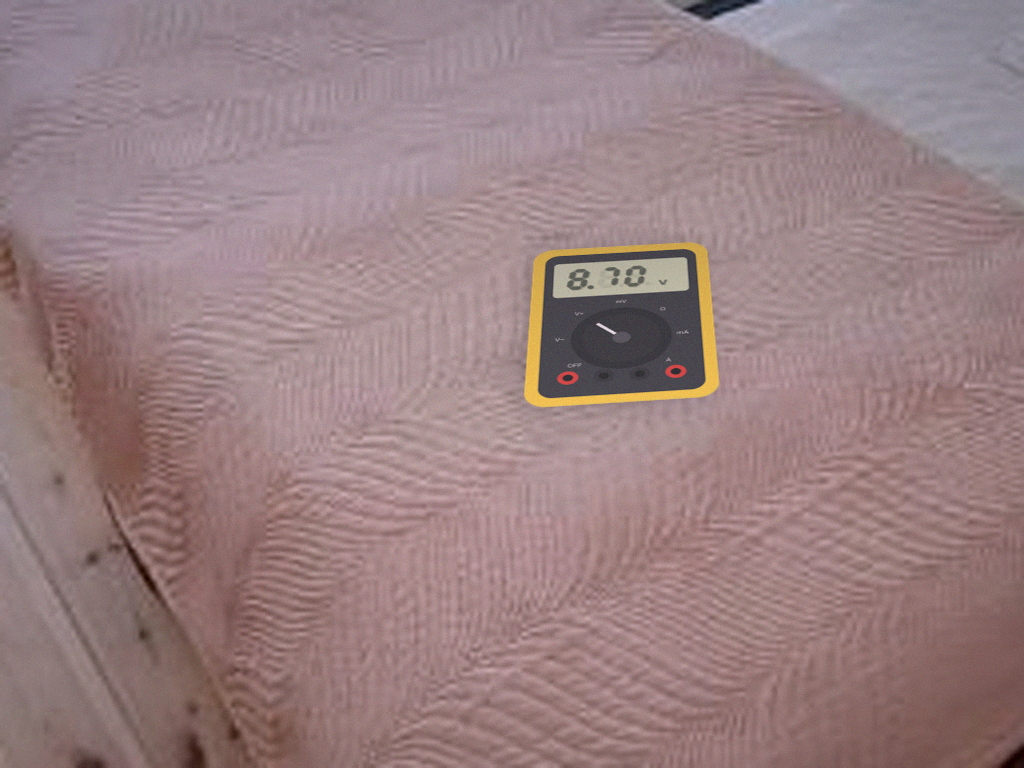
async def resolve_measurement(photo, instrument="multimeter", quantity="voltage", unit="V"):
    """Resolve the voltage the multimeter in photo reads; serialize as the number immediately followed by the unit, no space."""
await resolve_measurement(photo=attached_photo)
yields 8.70V
